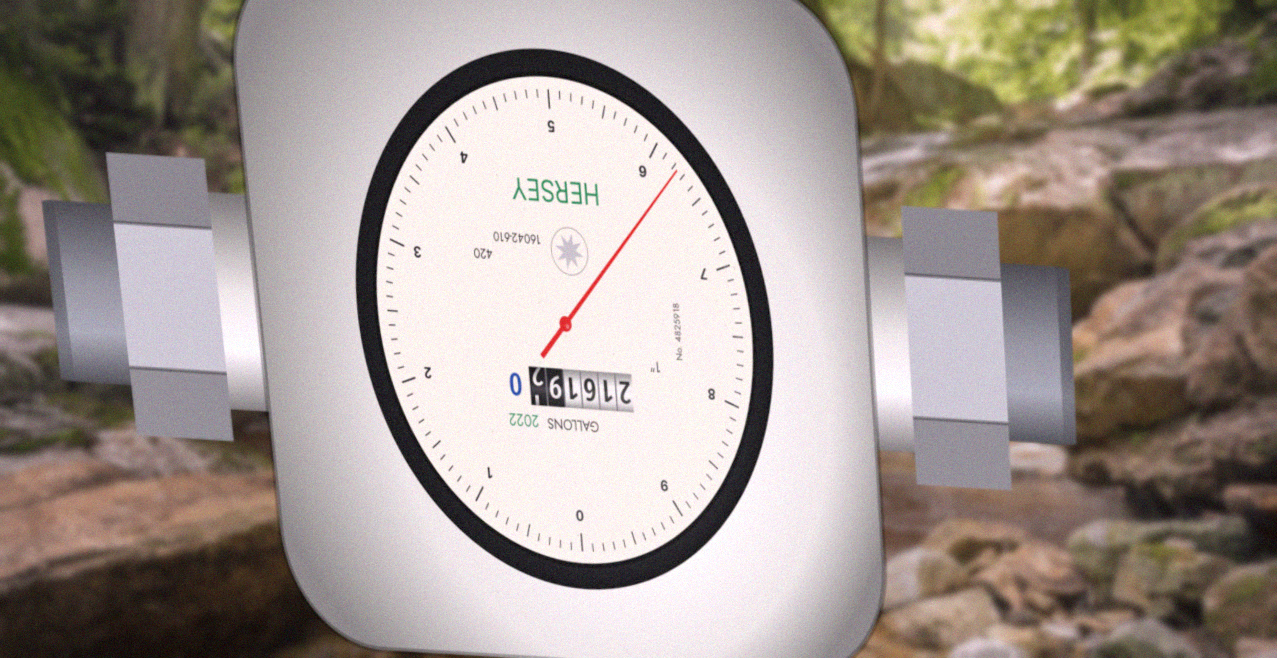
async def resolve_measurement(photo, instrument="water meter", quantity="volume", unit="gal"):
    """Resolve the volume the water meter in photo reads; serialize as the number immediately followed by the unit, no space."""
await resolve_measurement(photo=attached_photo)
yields 2161916.2gal
